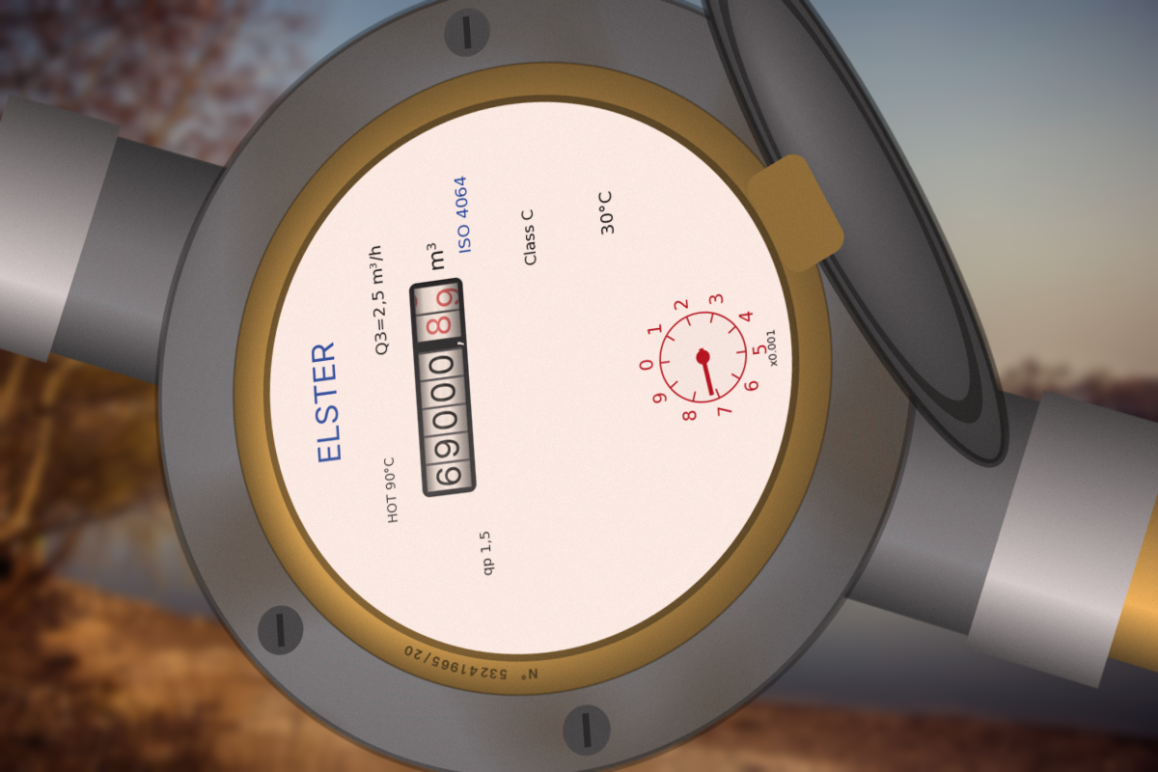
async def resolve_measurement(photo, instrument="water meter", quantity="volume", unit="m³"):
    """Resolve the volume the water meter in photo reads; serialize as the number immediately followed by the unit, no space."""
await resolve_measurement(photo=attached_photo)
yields 69000.887m³
